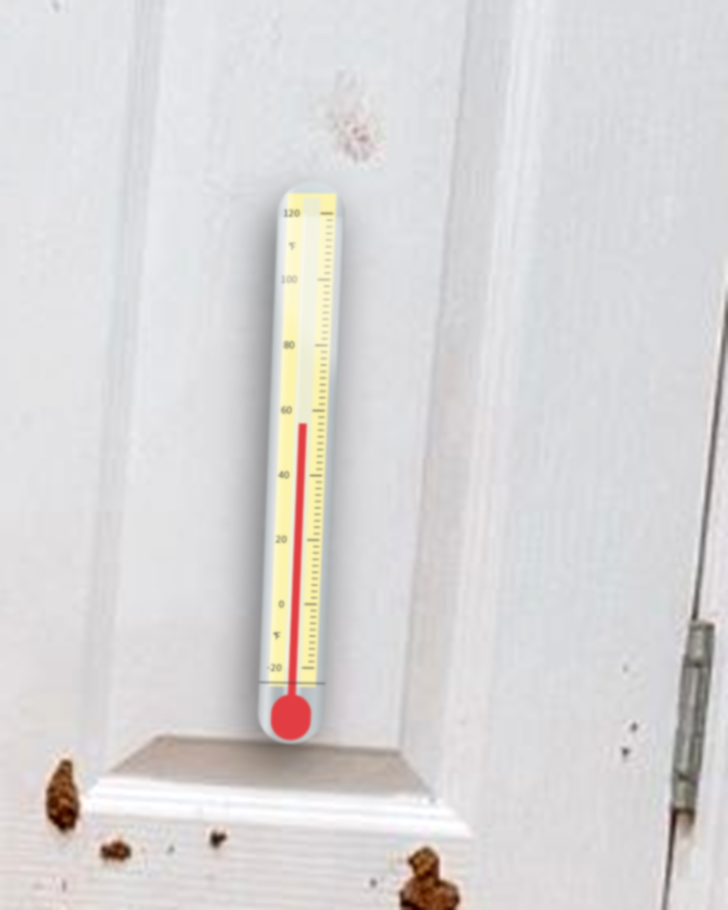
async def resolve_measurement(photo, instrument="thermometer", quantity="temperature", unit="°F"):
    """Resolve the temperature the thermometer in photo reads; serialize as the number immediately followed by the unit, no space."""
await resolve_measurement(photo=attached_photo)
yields 56°F
